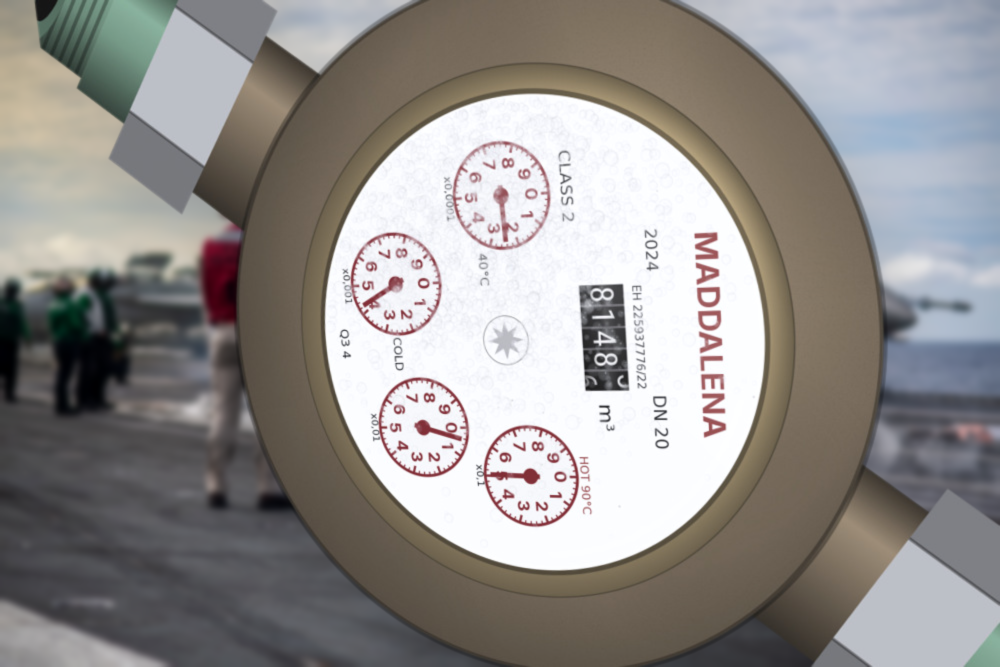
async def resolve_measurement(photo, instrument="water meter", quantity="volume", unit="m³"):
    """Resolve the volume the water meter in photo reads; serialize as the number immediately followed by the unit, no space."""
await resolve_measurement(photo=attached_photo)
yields 81485.5042m³
